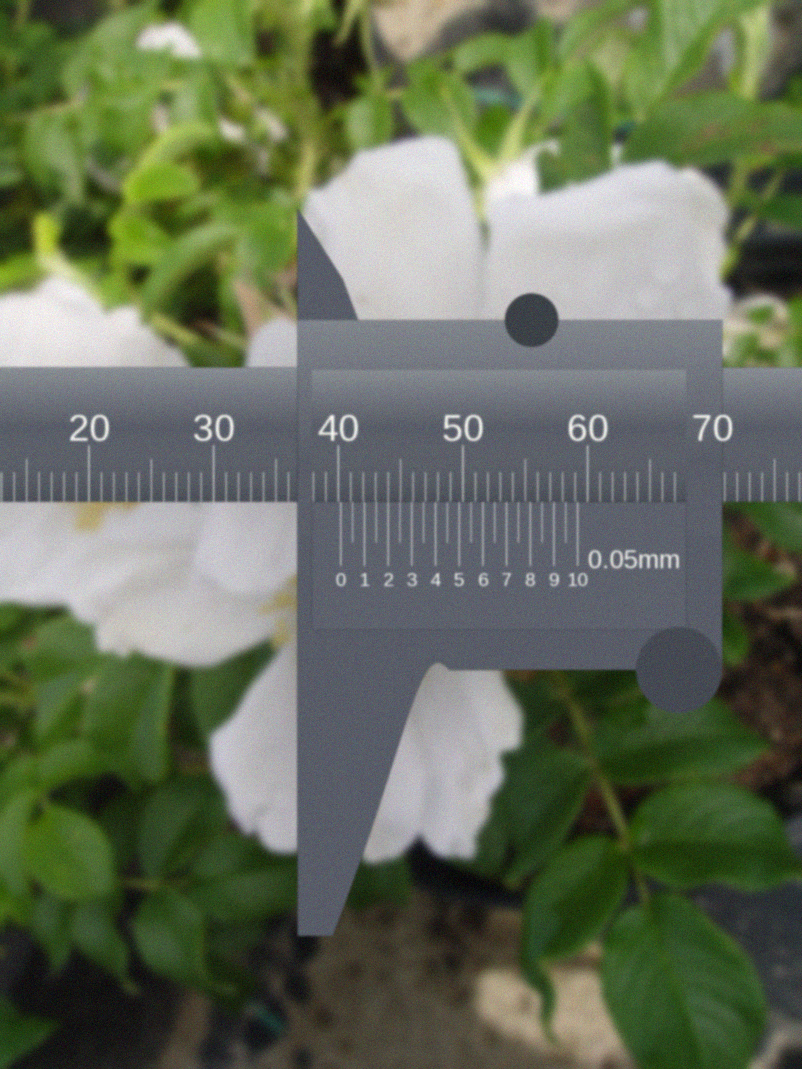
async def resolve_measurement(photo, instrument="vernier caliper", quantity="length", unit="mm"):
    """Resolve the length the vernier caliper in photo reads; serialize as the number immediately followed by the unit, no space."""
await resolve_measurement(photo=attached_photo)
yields 40.2mm
